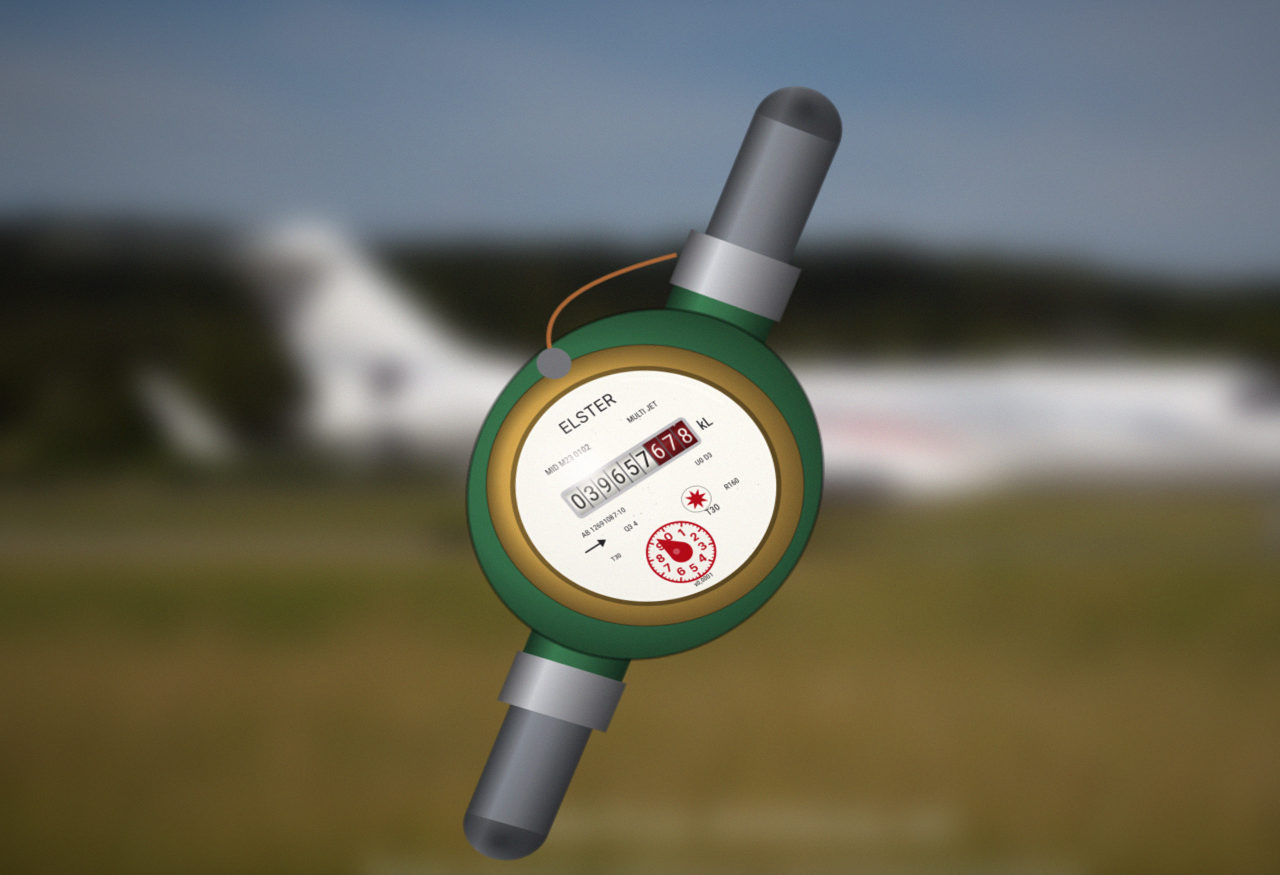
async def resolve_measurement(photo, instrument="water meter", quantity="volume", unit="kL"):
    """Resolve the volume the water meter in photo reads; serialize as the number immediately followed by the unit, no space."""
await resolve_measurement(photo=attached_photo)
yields 39657.6779kL
